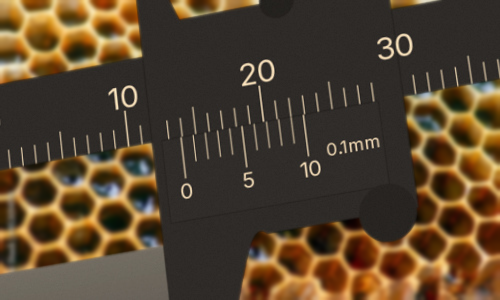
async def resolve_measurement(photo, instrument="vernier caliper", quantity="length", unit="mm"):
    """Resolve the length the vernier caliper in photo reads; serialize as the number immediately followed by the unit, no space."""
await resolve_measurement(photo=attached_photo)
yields 13.9mm
